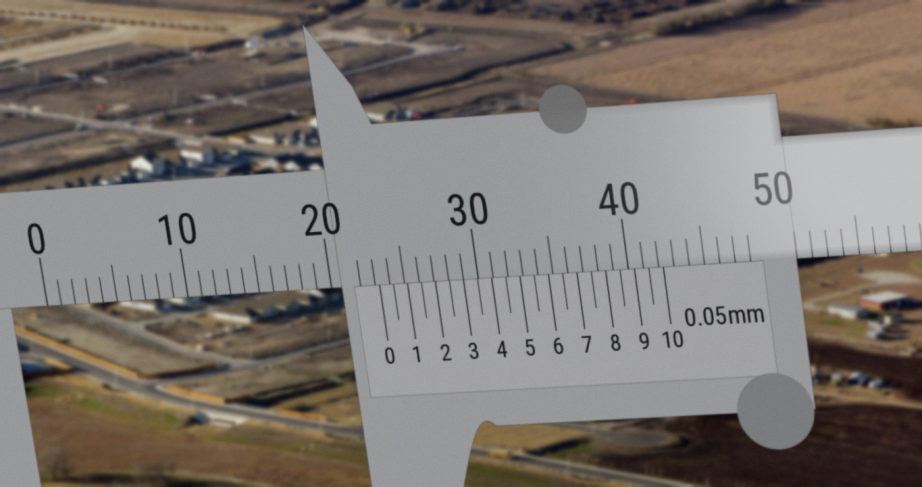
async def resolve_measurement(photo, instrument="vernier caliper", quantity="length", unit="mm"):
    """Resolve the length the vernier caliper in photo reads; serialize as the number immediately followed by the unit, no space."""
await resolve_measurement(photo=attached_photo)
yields 23.3mm
